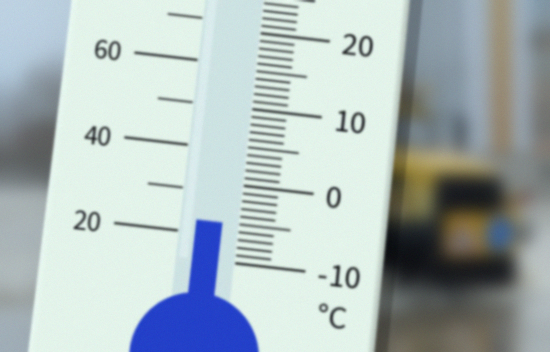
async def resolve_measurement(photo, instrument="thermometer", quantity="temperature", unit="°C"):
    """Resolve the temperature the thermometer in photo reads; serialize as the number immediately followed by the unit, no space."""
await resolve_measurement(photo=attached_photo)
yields -5°C
